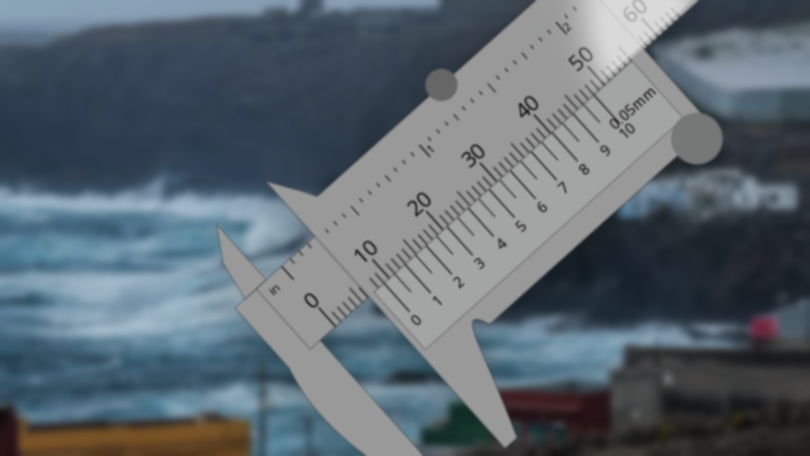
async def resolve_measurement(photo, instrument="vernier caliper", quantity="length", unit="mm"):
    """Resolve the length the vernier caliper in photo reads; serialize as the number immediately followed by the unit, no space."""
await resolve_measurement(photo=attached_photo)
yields 9.0mm
